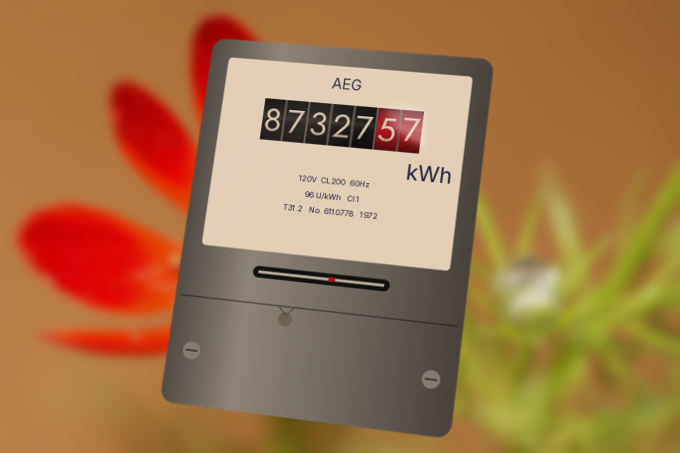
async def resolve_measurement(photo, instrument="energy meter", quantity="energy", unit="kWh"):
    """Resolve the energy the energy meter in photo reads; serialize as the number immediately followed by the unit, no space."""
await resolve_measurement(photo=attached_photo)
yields 87327.57kWh
